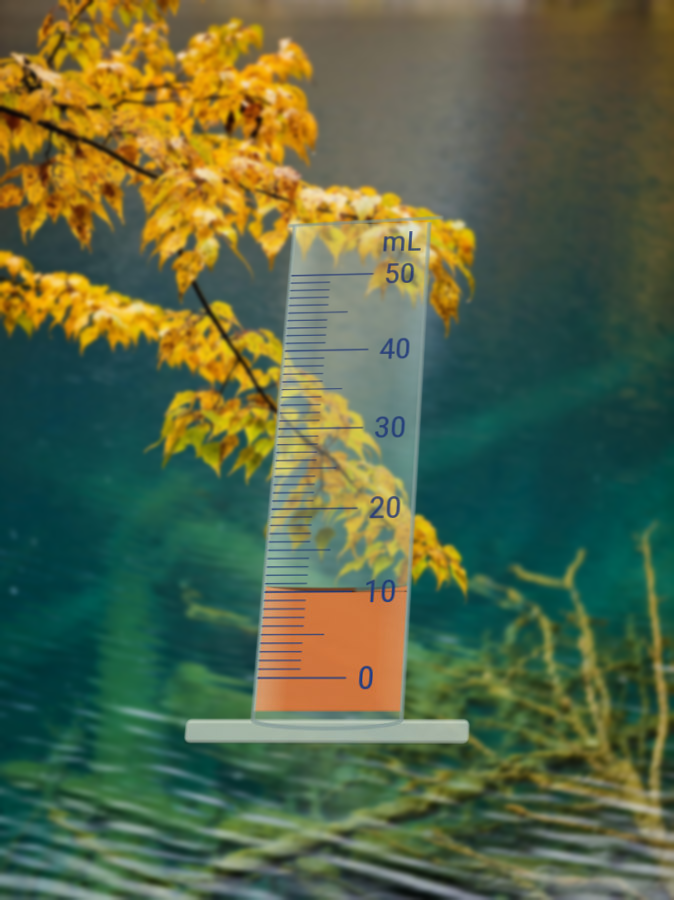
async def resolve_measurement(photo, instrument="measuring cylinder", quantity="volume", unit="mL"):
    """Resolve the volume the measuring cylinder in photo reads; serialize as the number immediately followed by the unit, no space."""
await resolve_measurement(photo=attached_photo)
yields 10mL
